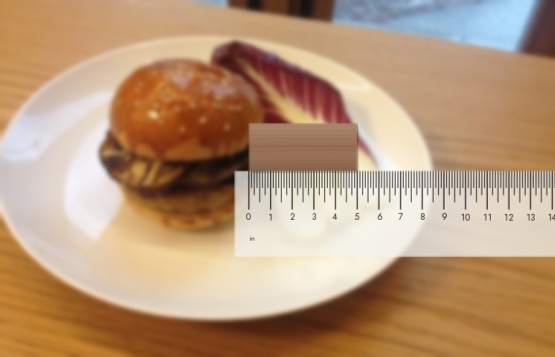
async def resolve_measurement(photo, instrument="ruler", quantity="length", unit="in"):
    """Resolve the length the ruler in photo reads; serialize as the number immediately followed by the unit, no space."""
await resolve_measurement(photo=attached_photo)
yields 5in
